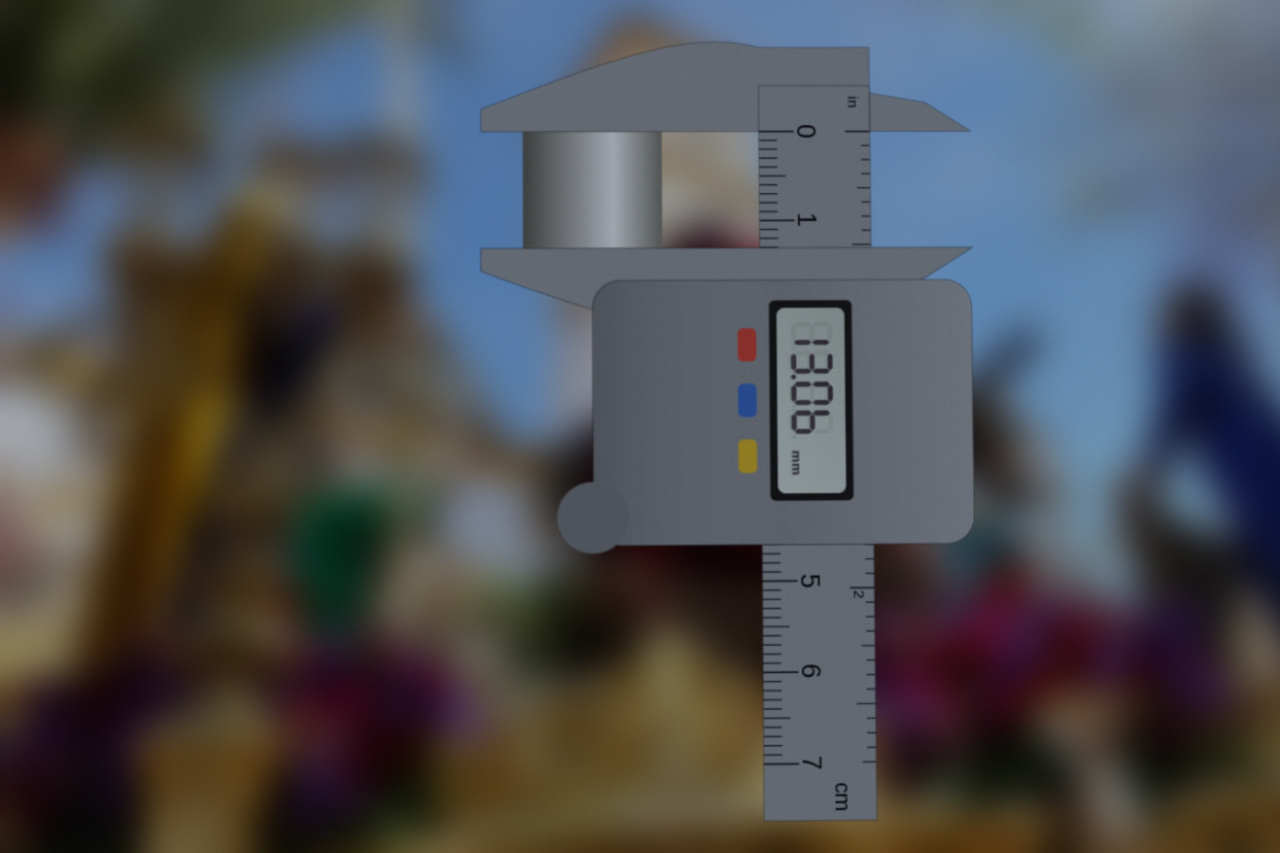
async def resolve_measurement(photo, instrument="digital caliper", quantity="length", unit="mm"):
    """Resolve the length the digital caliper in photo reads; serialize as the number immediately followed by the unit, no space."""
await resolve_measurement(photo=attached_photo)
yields 13.06mm
